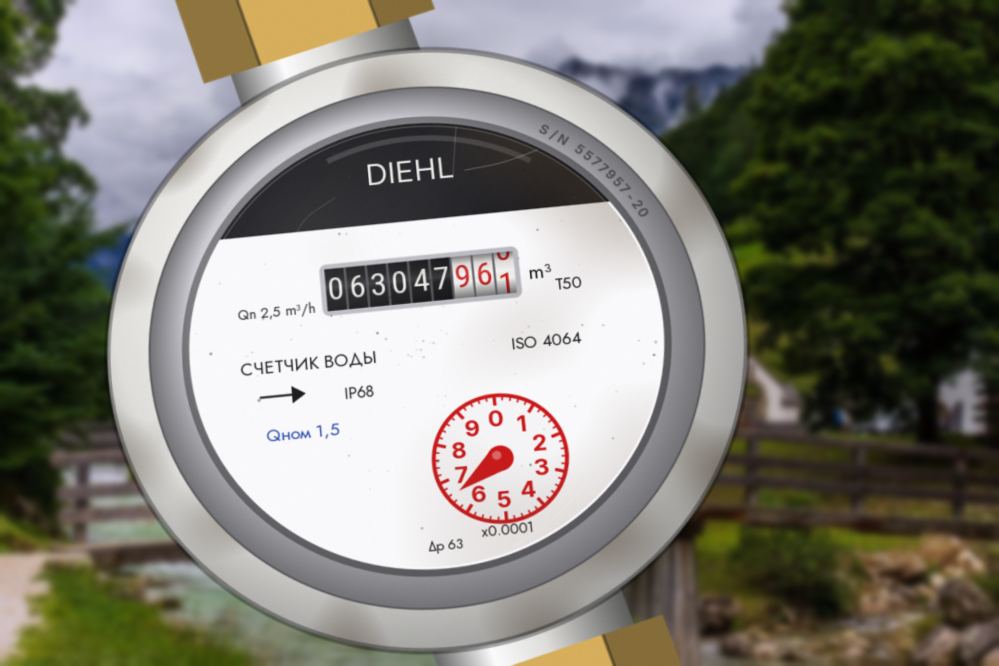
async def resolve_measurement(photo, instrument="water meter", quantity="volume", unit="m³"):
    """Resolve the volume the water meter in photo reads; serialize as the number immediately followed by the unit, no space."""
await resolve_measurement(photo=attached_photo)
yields 63047.9606m³
